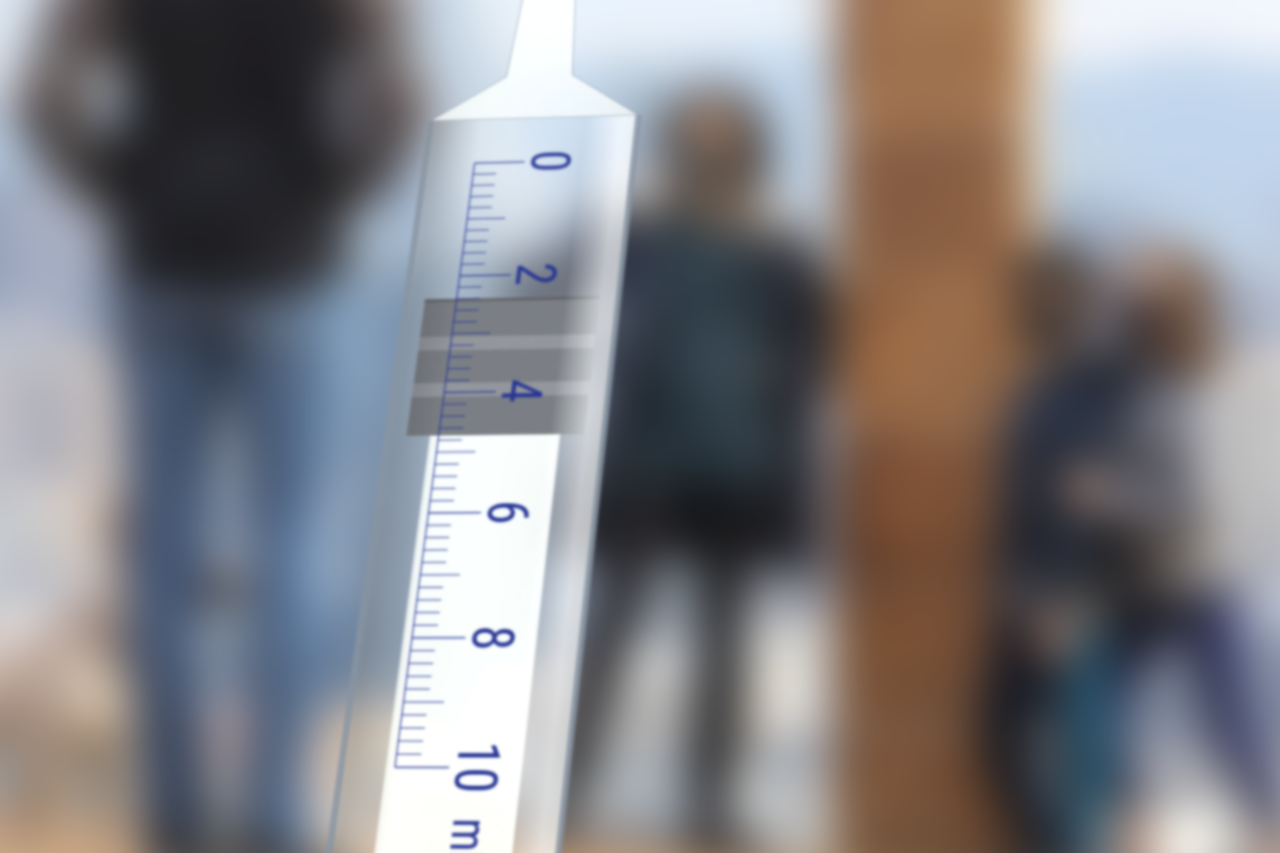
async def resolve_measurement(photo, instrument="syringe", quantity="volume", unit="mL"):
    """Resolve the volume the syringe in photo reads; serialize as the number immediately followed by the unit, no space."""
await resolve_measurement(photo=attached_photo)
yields 2.4mL
